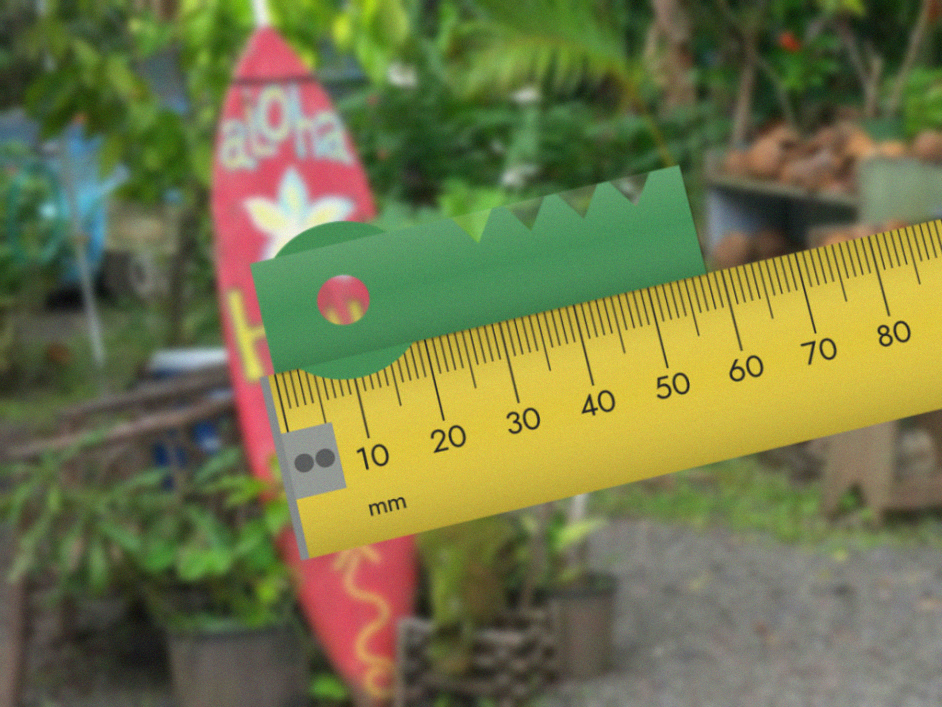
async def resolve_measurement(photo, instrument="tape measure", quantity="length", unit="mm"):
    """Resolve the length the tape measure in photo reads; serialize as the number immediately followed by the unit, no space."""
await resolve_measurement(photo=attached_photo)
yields 58mm
